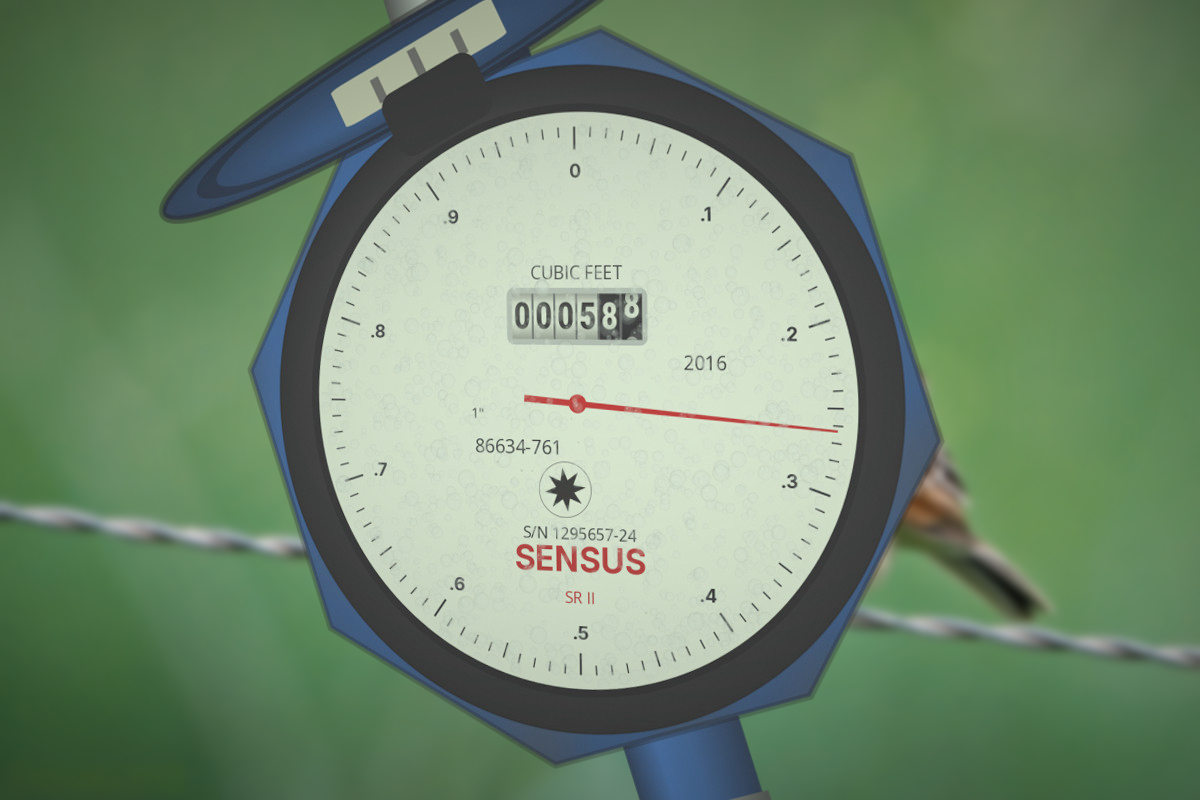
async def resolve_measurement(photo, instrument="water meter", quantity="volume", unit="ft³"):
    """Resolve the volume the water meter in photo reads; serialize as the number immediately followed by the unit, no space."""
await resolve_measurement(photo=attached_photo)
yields 588.26ft³
